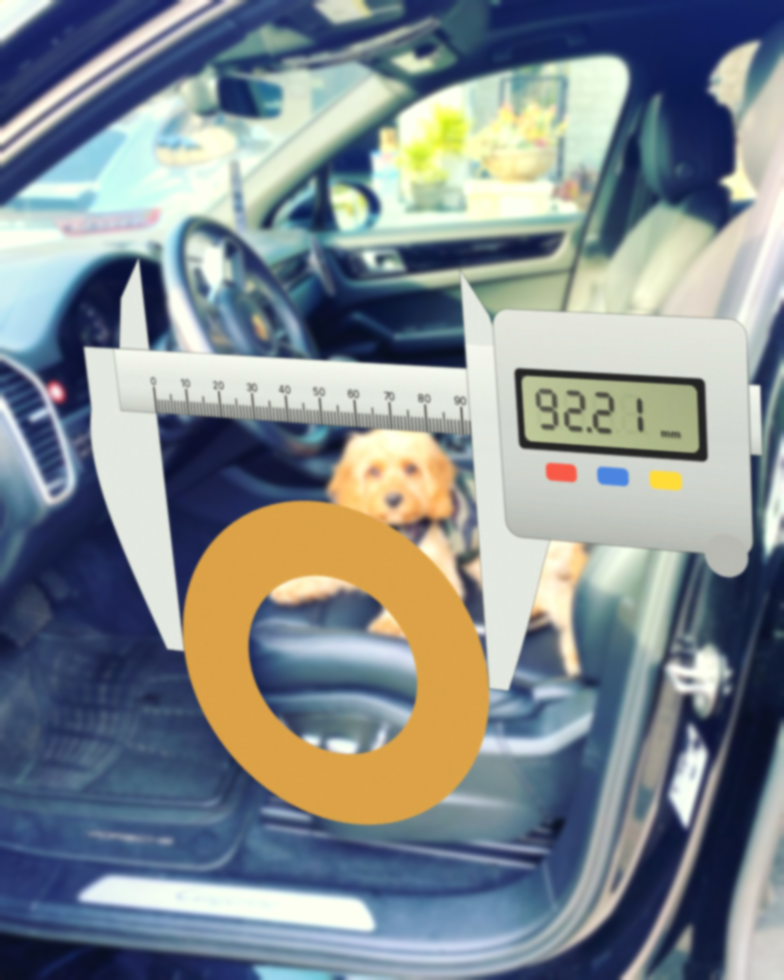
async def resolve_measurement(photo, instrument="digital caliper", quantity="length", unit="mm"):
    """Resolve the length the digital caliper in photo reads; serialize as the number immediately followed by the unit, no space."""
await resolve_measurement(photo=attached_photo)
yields 92.21mm
